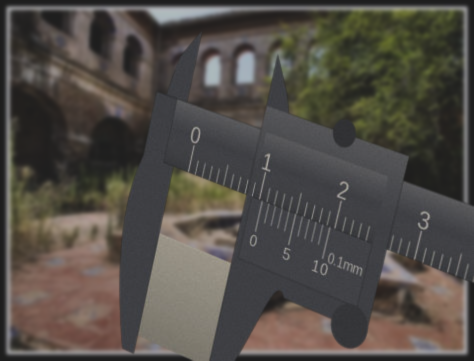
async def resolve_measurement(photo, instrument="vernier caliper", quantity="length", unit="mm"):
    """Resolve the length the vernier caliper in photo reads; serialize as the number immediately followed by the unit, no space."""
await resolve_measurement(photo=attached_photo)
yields 10.4mm
